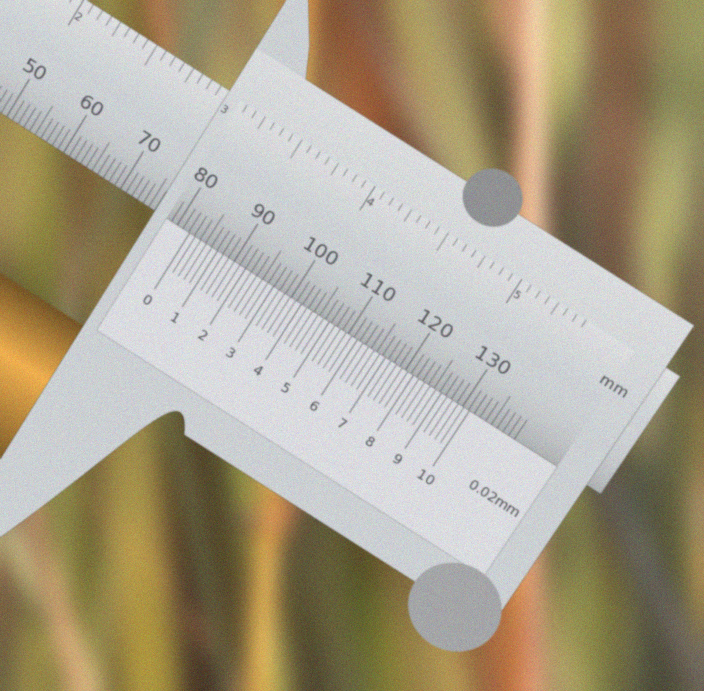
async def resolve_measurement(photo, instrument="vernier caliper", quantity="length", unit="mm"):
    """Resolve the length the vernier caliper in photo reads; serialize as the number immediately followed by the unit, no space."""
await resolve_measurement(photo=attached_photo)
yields 82.2mm
